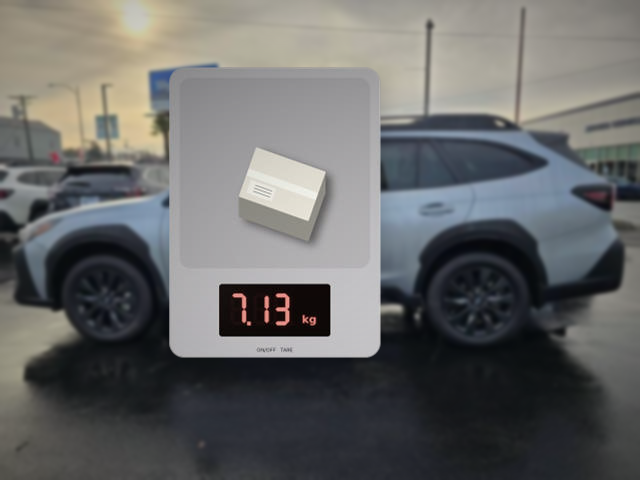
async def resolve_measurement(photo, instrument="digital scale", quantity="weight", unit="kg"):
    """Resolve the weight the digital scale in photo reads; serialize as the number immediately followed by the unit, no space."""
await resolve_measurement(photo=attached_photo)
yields 7.13kg
